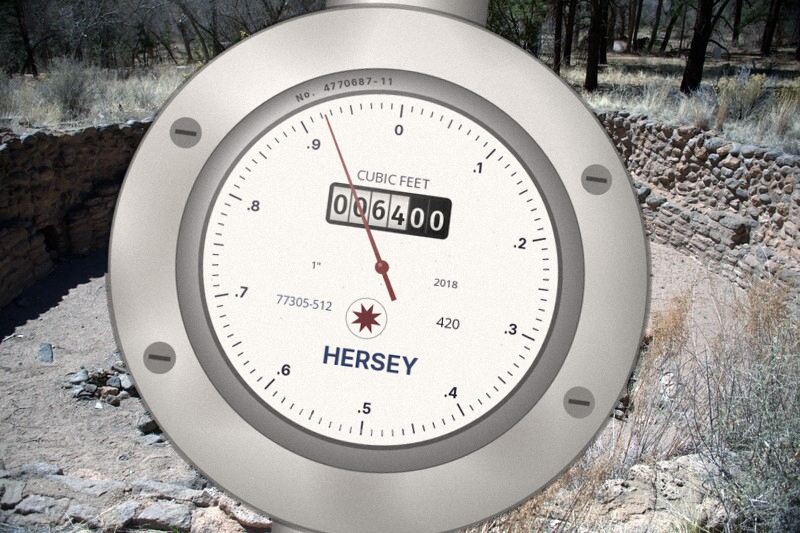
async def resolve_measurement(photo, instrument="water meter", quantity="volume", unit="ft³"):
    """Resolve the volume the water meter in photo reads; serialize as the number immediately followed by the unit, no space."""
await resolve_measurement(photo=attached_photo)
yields 6399.92ft³
